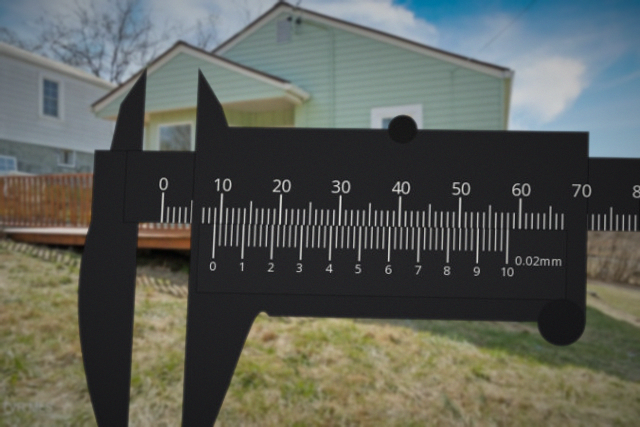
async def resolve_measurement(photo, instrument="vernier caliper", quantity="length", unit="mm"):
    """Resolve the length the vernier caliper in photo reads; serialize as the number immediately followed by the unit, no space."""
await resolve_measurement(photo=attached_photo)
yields 9.0mm
